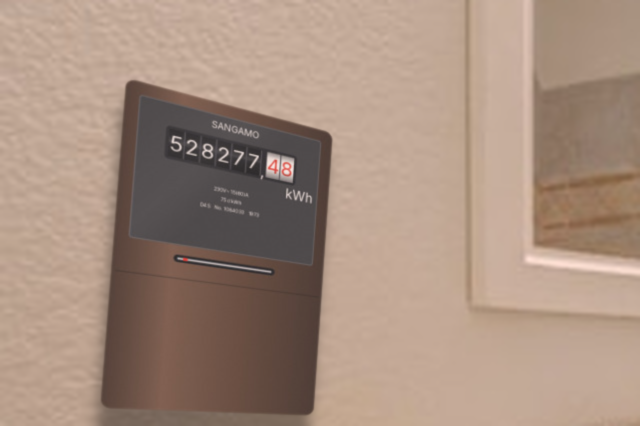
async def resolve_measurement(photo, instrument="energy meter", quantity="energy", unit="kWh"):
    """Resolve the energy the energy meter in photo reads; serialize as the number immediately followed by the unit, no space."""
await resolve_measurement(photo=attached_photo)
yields 528277.48kWh
